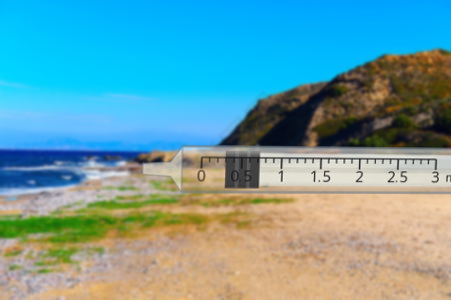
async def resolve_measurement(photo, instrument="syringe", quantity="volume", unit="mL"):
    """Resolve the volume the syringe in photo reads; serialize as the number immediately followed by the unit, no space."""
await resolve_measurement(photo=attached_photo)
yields 0.3mL
